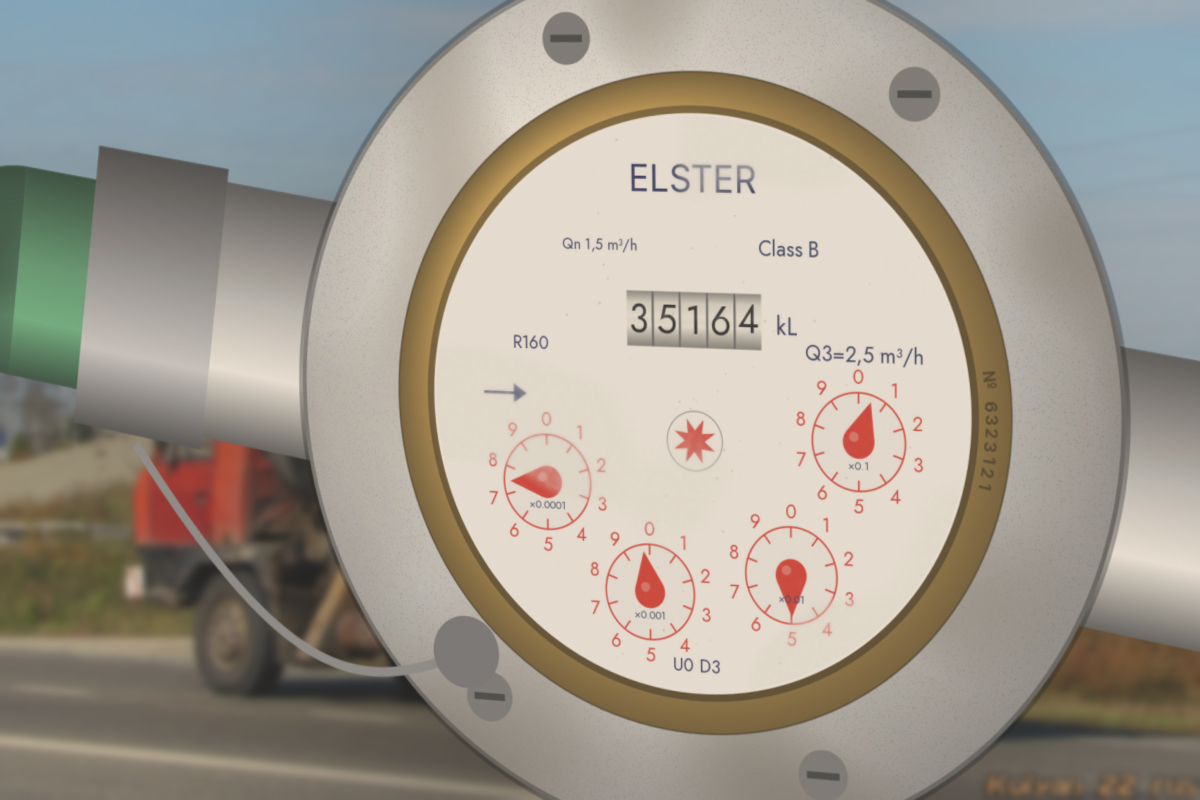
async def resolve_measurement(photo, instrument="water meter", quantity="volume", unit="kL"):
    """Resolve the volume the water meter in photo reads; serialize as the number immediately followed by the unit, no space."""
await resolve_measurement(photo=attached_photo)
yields 35164.0497kL
